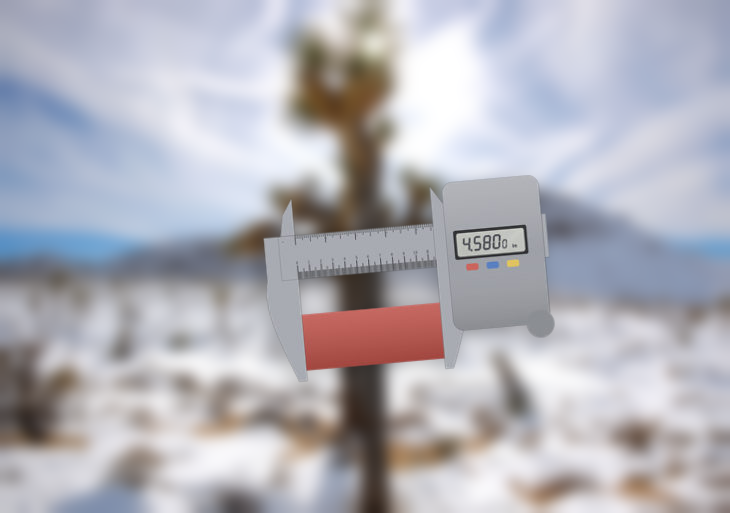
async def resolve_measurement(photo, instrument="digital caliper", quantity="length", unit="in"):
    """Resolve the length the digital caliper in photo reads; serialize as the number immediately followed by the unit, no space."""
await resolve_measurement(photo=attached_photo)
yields 4.5800in
